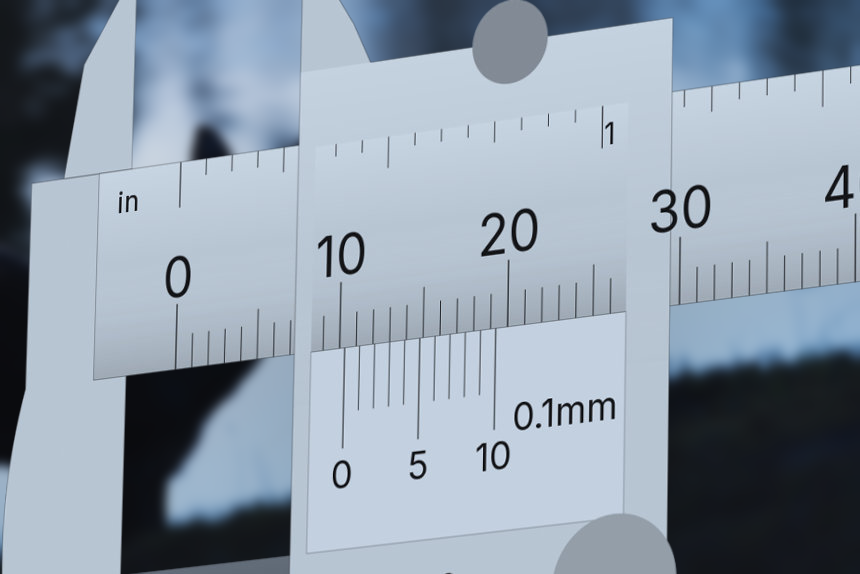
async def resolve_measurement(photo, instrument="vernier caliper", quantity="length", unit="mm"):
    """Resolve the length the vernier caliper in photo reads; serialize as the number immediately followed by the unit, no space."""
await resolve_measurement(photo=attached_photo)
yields 10.3mm
